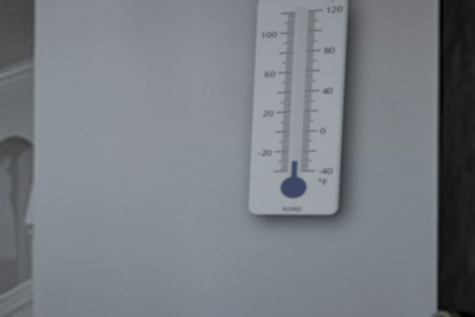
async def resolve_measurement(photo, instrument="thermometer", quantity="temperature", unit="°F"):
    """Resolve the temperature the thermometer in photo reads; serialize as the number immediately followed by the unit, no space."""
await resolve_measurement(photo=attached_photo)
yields -30°F
